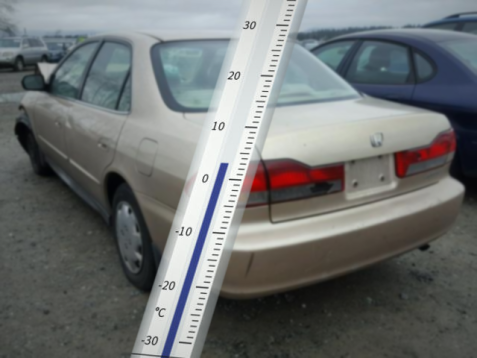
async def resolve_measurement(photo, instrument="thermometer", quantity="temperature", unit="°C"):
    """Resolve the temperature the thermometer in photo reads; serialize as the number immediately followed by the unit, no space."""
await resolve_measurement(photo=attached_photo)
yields 3°C
